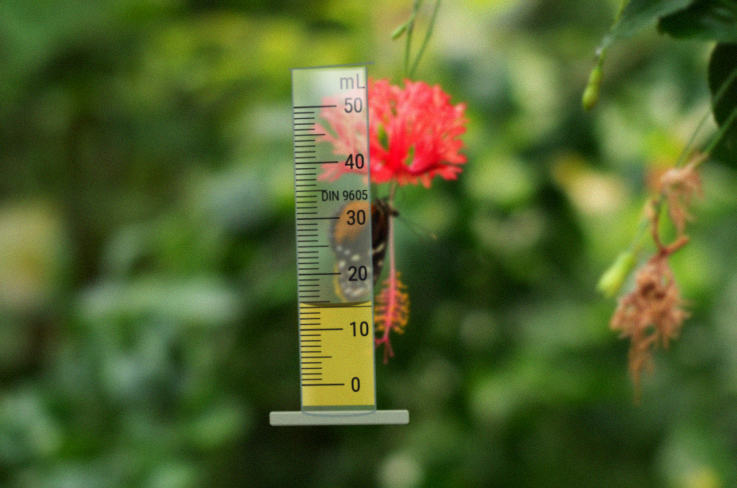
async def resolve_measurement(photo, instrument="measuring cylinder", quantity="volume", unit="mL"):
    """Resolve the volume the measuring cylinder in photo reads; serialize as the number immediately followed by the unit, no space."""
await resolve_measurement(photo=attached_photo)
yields 14mL
